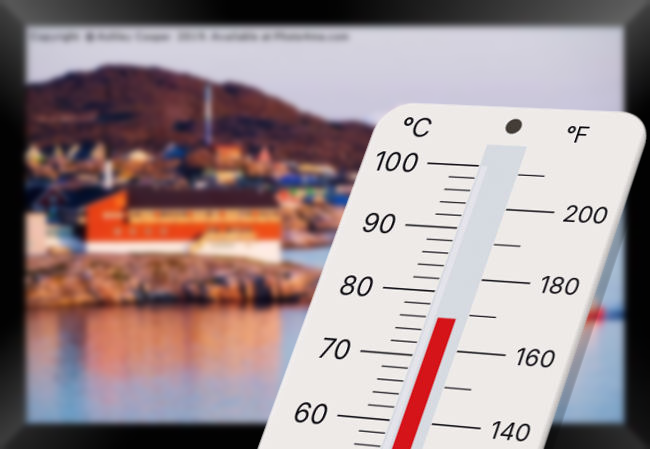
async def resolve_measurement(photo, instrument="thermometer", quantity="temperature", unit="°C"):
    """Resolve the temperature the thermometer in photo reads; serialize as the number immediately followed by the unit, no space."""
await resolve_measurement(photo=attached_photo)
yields 76°C
